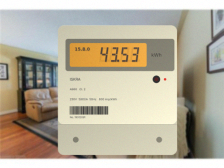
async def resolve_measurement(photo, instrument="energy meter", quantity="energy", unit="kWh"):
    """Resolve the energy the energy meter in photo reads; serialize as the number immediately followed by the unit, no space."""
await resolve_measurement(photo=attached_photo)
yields 43.53kWh
